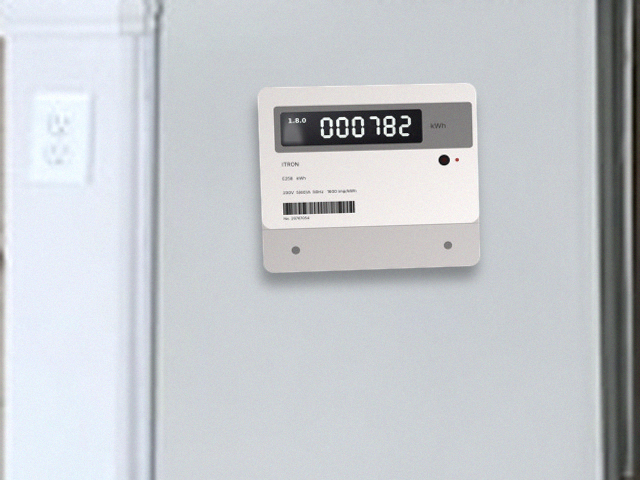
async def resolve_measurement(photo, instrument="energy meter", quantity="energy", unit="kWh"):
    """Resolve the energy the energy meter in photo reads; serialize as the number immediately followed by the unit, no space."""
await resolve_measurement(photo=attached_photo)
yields 782kWh
